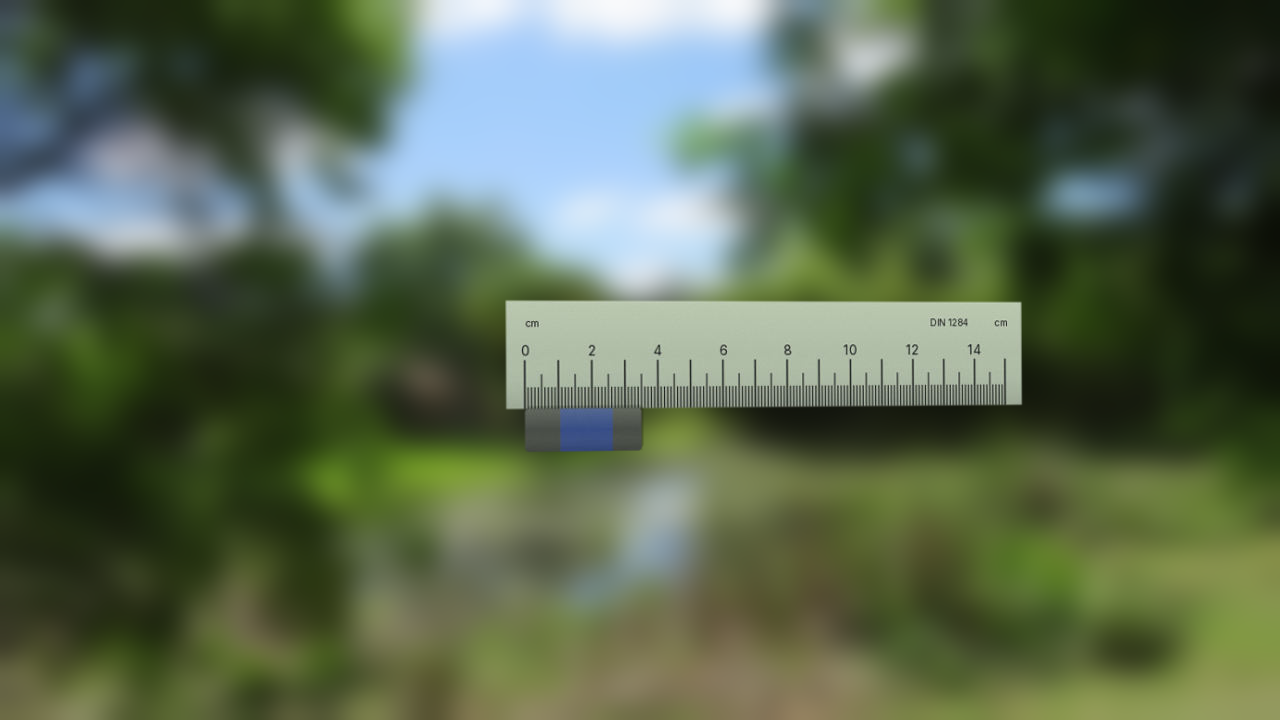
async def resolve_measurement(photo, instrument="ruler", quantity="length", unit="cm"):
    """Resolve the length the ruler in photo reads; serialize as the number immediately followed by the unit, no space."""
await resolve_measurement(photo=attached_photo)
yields 3.5cm
